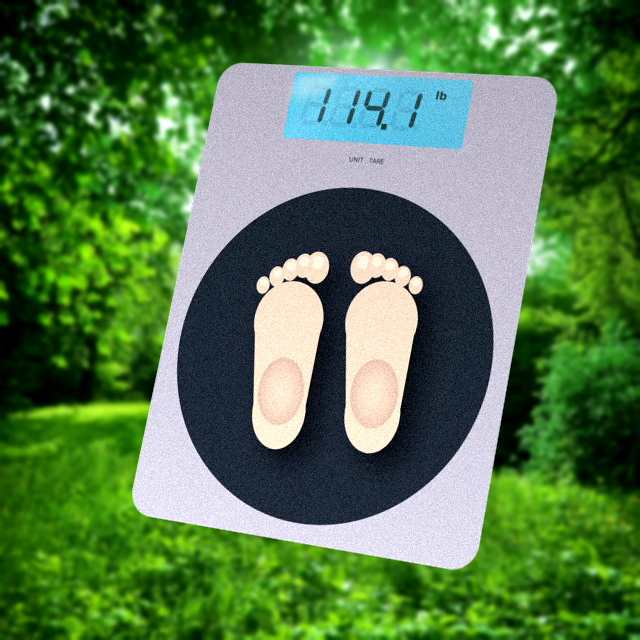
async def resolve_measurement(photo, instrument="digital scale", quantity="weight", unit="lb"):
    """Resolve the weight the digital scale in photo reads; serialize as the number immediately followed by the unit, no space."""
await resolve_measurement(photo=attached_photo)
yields 114.1lb
